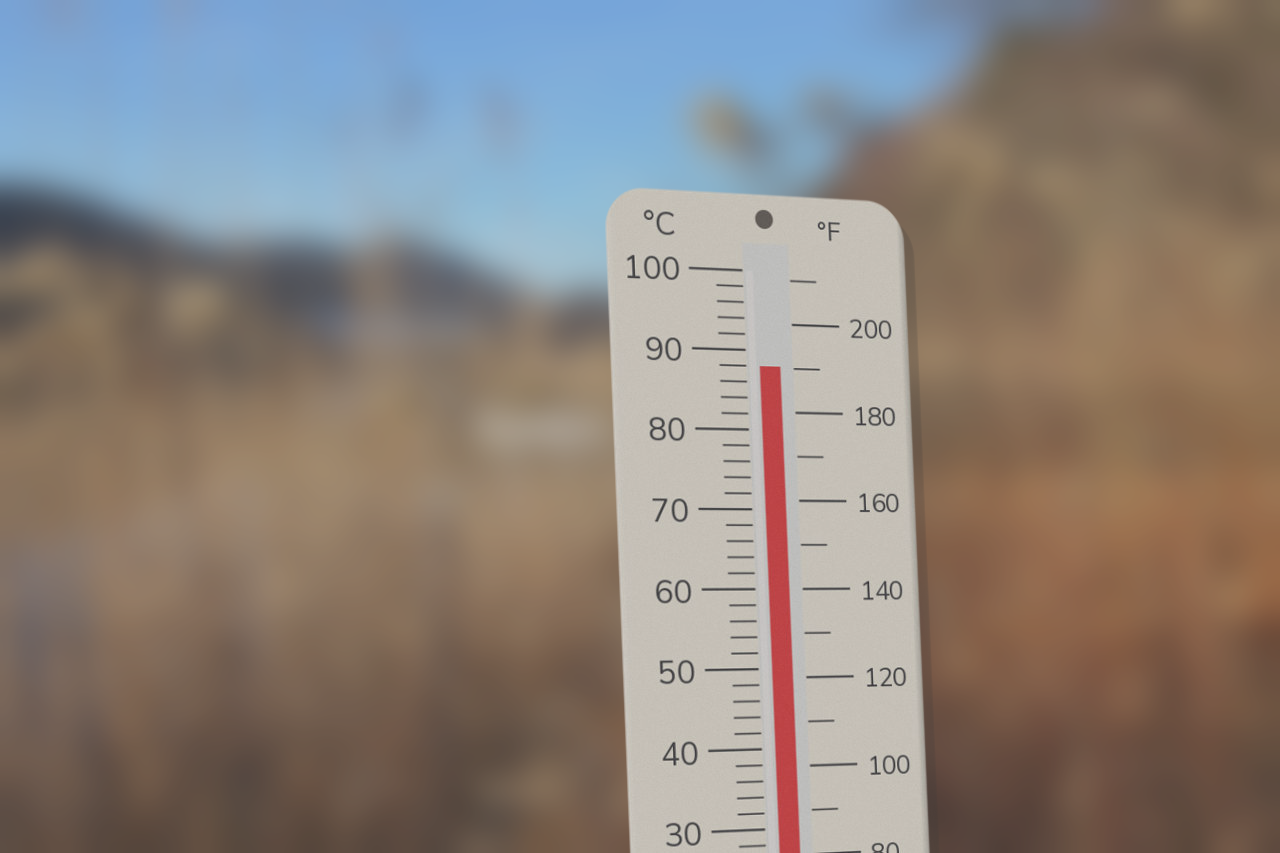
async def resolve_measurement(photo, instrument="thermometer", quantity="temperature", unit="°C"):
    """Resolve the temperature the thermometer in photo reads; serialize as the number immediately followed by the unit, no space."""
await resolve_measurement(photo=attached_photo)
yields 88°C
